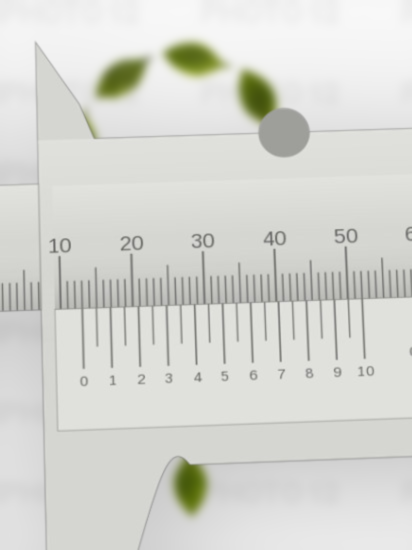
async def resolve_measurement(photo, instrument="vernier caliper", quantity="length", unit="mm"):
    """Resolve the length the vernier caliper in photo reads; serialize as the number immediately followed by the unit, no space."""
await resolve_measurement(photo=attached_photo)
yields 13.0mm
